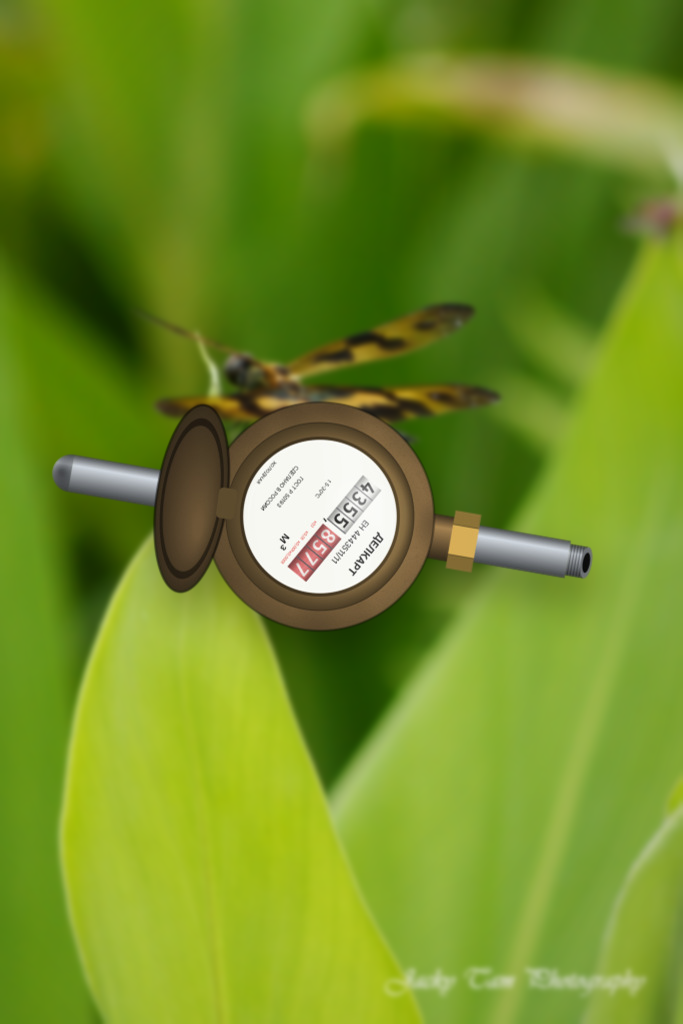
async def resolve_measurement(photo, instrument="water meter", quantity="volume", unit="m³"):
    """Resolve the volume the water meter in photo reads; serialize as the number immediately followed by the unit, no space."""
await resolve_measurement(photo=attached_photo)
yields 4355.8577m³
